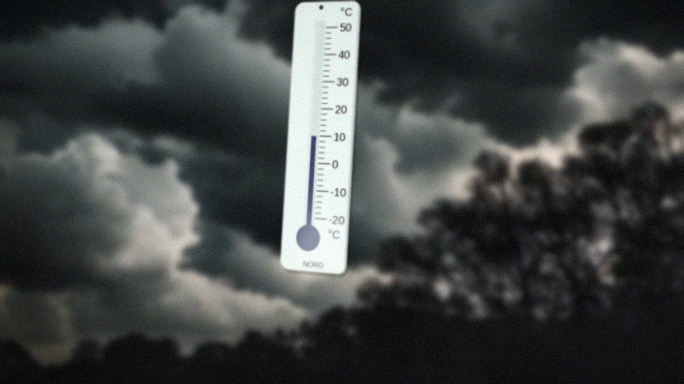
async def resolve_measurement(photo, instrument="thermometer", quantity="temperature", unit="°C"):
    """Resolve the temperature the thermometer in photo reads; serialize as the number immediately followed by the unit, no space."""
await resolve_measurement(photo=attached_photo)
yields 10°C
